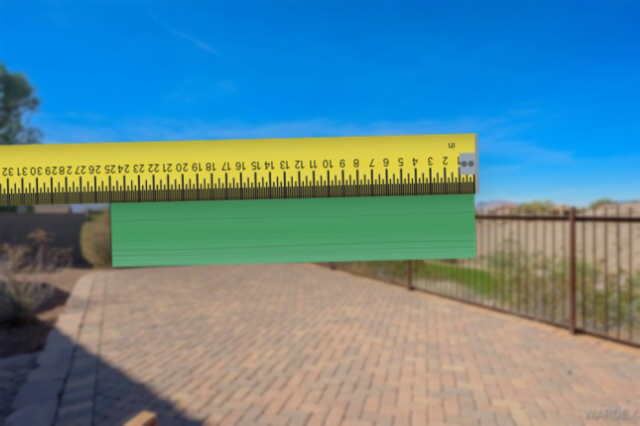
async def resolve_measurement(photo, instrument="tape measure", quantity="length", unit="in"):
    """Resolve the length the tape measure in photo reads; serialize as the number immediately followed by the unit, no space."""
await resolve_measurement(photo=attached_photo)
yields 25in
